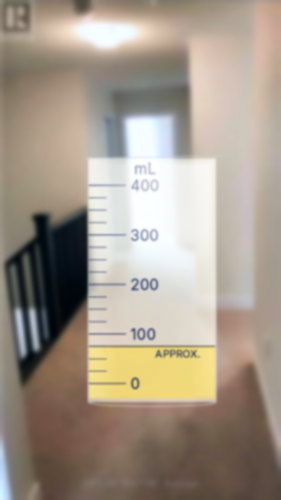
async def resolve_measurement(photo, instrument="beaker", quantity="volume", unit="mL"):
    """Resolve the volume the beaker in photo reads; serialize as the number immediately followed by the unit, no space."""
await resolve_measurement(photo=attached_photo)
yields 75mL
